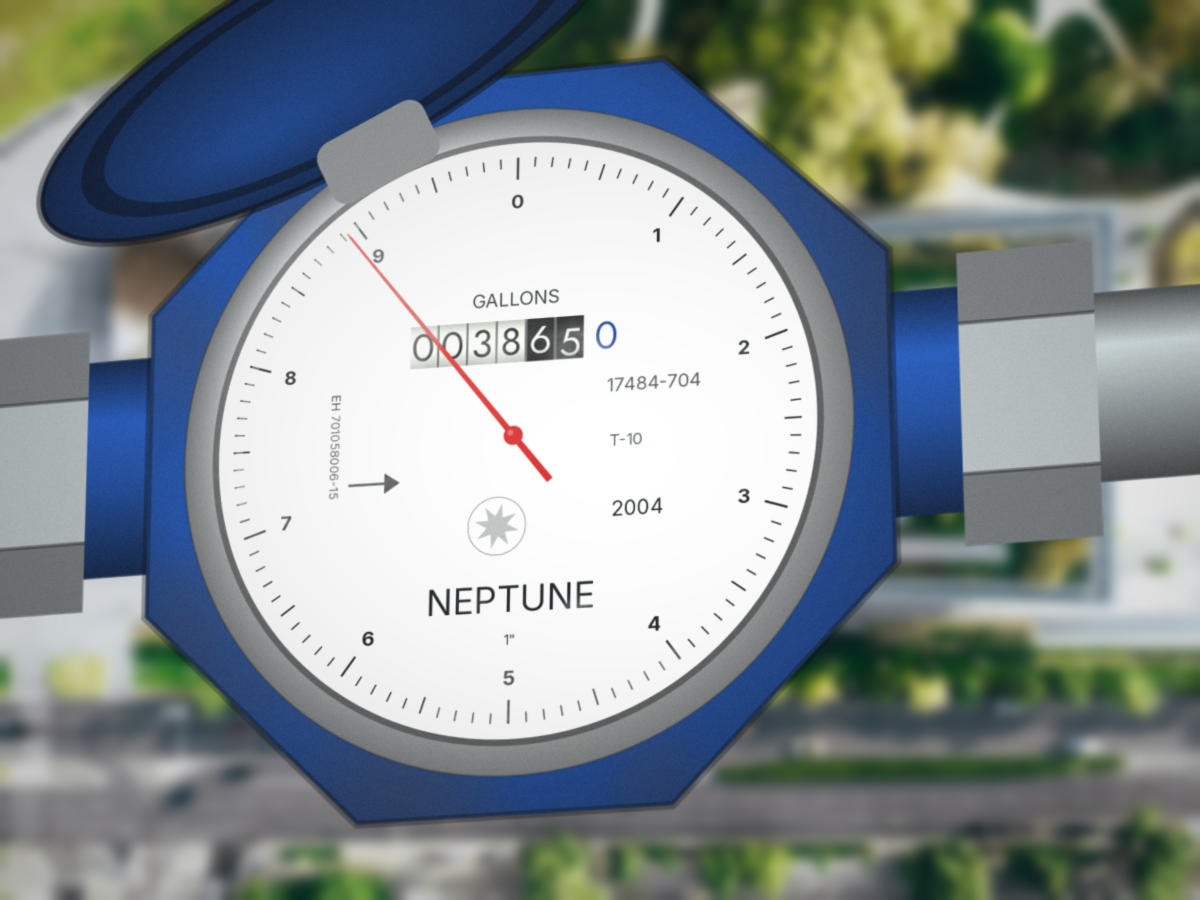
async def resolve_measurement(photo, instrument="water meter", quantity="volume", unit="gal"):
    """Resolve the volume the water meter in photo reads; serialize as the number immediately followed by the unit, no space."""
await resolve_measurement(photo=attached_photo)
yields 38648.9gal
